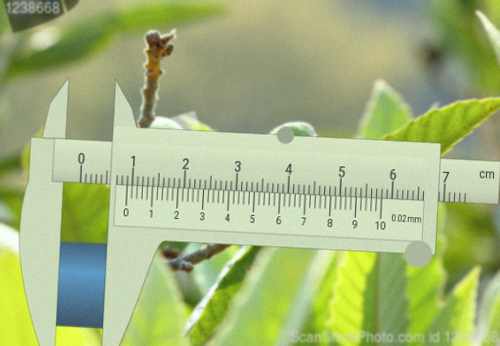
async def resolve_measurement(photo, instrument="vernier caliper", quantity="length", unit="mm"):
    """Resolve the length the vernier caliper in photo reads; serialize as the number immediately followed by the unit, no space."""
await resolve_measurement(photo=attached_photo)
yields 9.0mm
